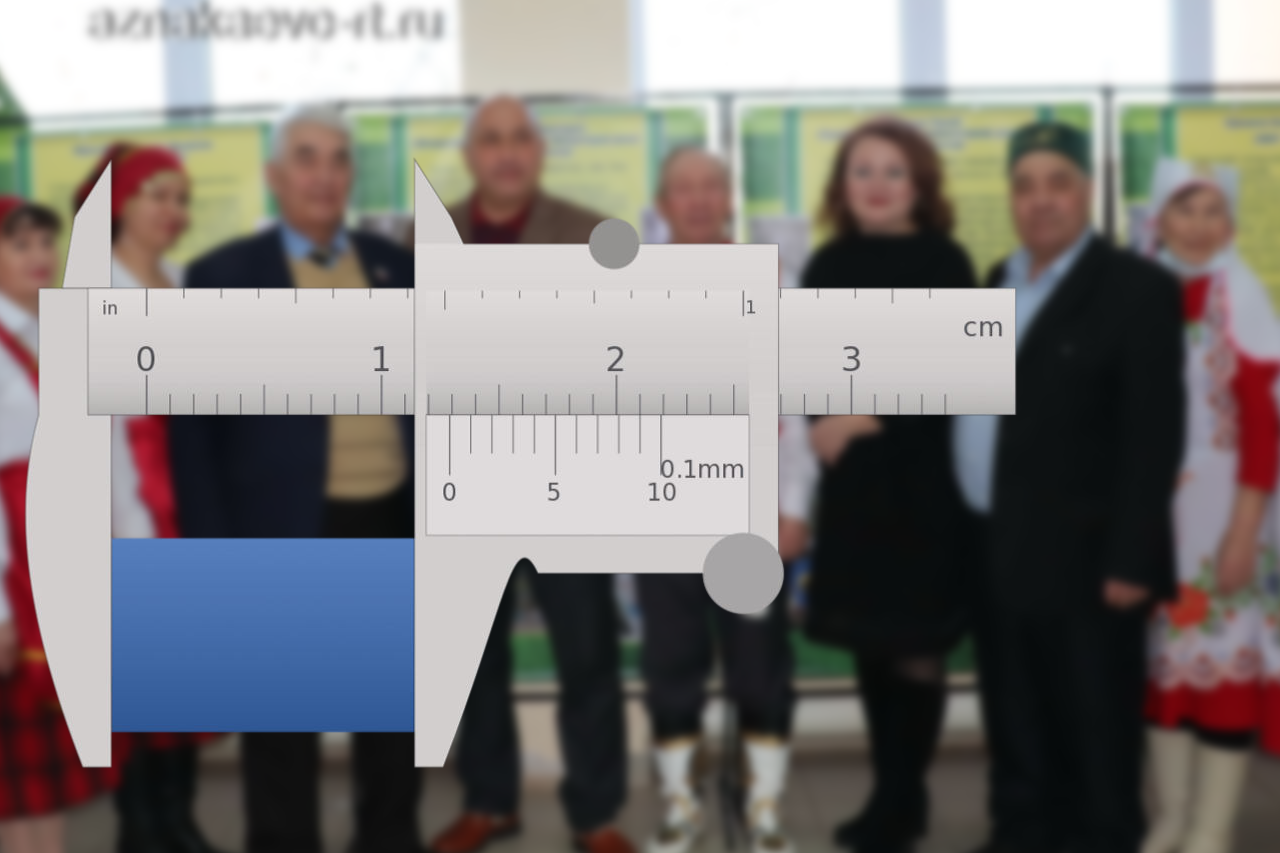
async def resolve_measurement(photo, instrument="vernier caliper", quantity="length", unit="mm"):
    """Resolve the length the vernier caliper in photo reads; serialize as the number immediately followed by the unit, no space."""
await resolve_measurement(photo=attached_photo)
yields 12.9mm
